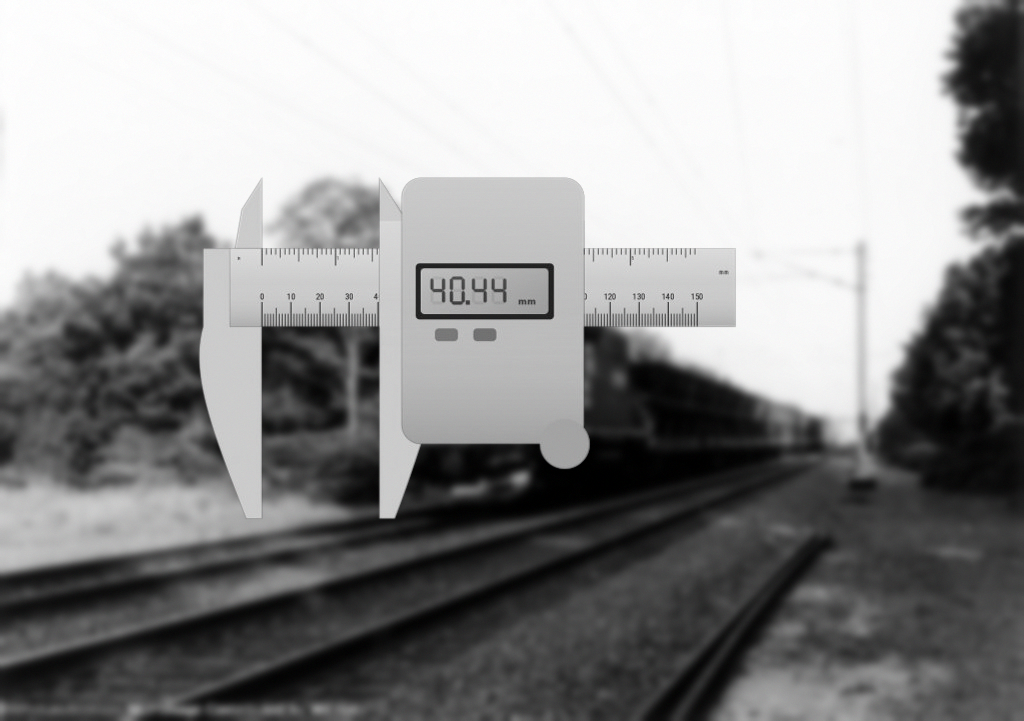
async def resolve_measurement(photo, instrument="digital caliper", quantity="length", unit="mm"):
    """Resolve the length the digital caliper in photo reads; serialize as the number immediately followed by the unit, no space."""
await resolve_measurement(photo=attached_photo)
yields 40.44mm
